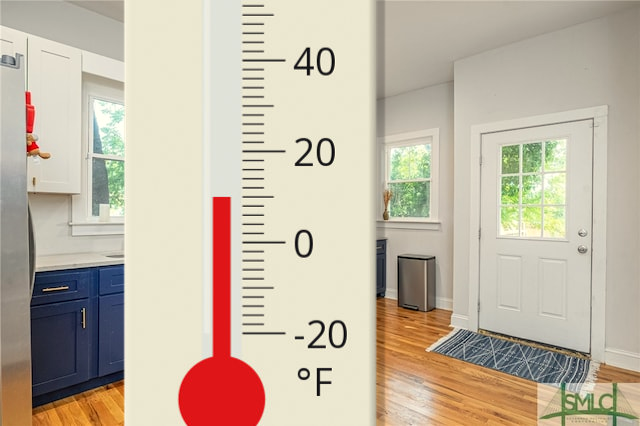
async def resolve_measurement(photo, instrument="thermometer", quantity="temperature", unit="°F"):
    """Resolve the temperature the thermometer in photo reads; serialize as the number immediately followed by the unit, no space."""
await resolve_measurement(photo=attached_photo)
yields 10°F
